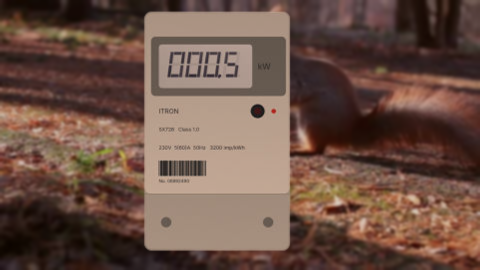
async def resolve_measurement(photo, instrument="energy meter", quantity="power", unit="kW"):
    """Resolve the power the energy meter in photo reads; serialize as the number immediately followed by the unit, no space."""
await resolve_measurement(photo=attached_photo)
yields 0.5kW
